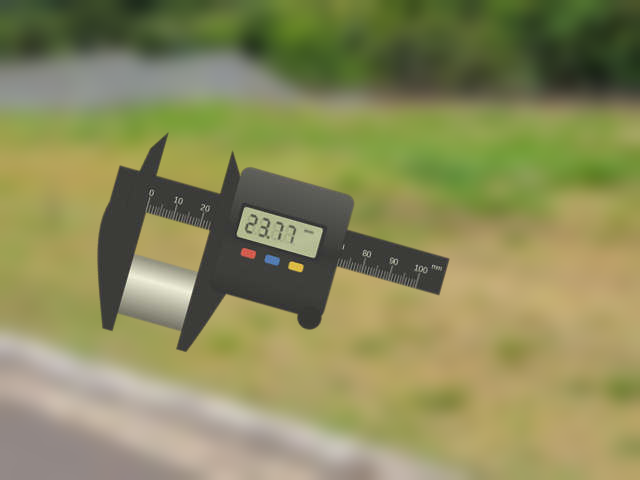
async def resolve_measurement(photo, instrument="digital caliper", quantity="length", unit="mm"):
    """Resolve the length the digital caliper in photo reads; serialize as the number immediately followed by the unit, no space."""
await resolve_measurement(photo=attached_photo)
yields 23.77mm
